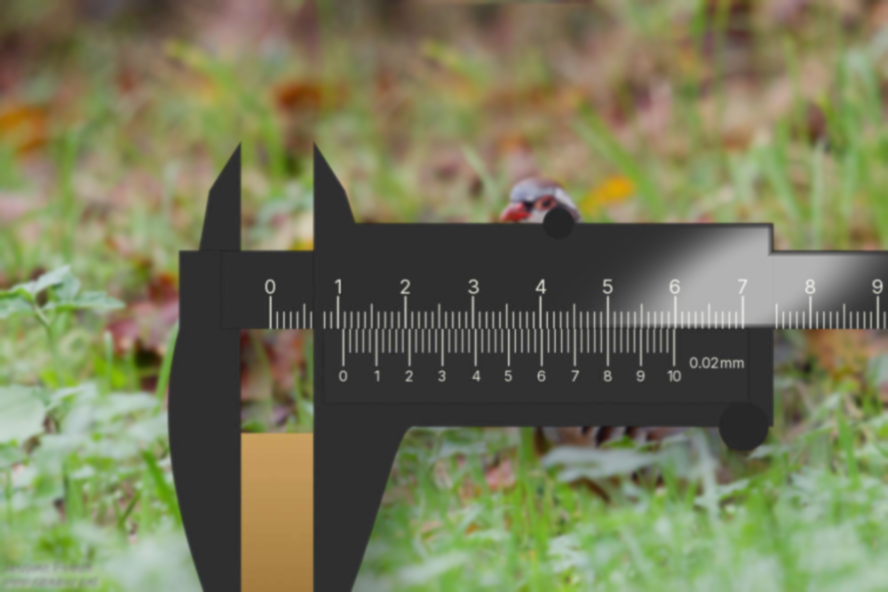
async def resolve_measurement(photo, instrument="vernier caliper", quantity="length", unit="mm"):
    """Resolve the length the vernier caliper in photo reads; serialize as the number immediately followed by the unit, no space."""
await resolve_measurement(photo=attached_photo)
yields 10.8mm
